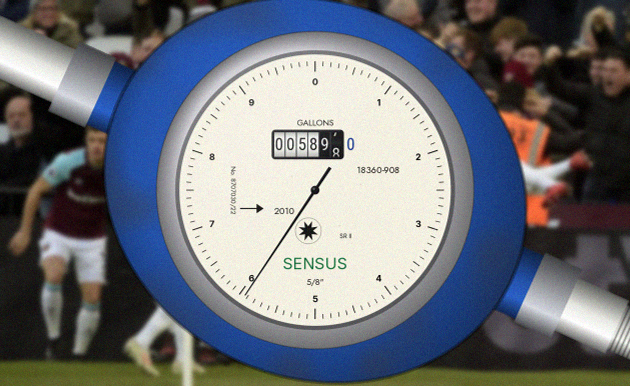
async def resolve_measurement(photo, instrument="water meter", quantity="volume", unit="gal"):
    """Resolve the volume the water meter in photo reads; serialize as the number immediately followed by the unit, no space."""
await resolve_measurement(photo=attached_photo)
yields 58975.9gal
